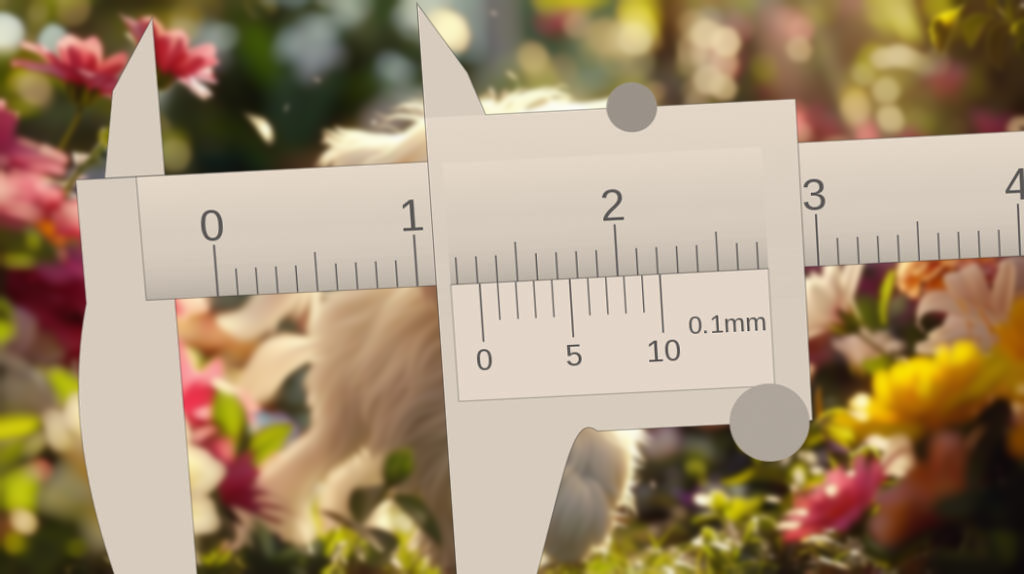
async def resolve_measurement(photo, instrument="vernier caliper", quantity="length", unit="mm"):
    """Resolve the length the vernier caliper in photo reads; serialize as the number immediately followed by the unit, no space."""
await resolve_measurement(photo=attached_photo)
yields 13.1mm
